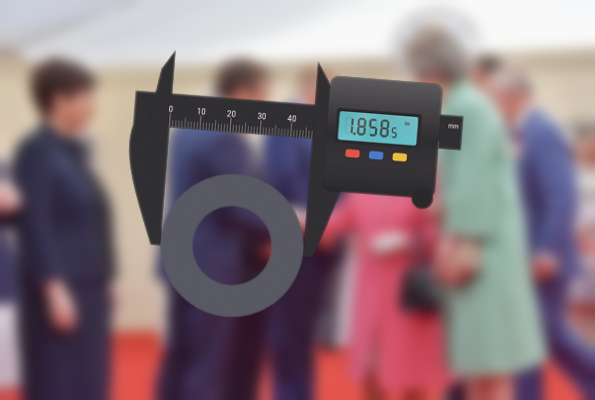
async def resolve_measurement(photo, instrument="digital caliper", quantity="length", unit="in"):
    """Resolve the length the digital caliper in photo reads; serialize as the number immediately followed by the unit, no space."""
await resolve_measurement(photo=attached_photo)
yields 1.8585in
